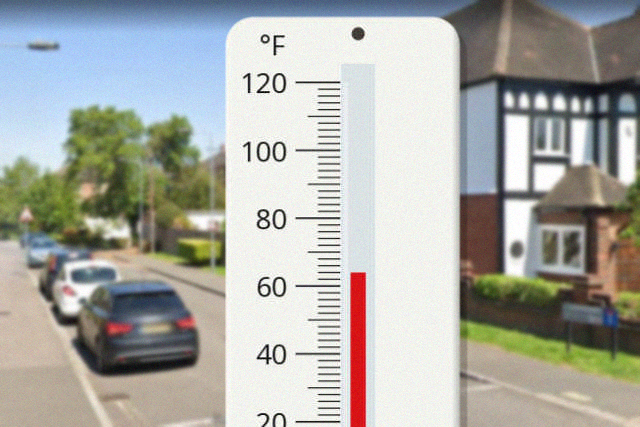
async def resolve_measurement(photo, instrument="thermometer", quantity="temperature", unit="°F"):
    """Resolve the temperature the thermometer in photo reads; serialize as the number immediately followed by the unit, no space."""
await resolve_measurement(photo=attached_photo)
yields 64°F
